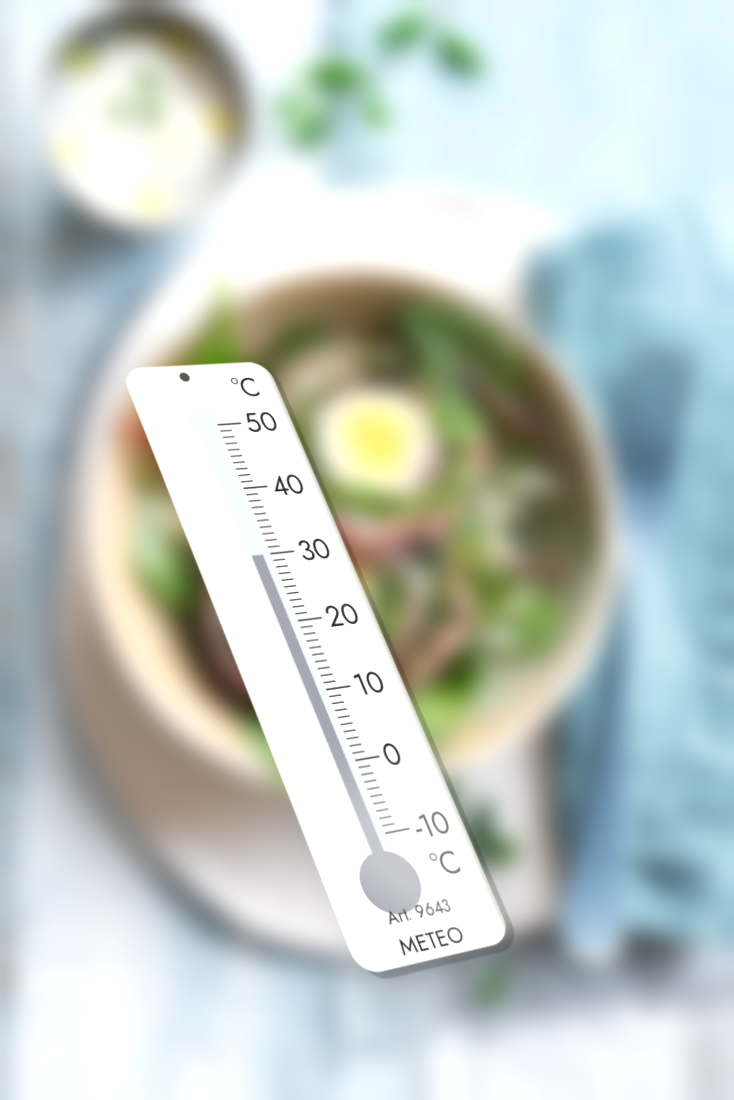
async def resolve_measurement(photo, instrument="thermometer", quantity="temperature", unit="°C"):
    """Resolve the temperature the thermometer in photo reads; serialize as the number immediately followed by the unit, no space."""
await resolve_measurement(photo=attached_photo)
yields 30°C
